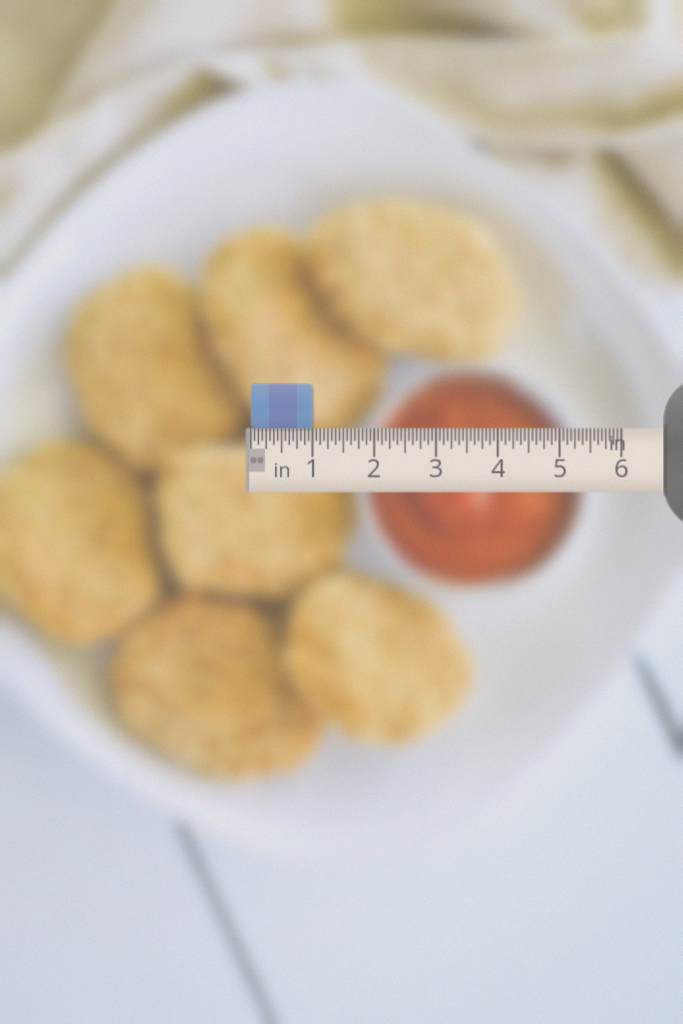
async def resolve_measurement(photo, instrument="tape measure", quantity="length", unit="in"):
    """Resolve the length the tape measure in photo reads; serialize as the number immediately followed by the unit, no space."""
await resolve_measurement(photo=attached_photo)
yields 1in
